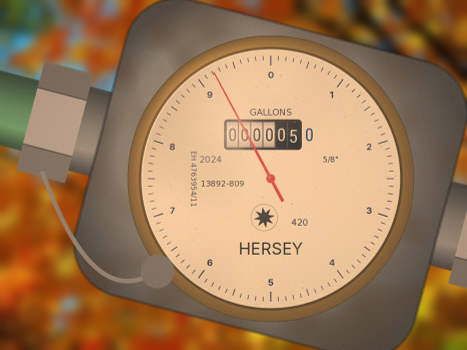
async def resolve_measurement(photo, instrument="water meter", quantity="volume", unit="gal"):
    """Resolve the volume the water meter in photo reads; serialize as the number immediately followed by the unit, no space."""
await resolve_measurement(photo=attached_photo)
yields 49.2gal
